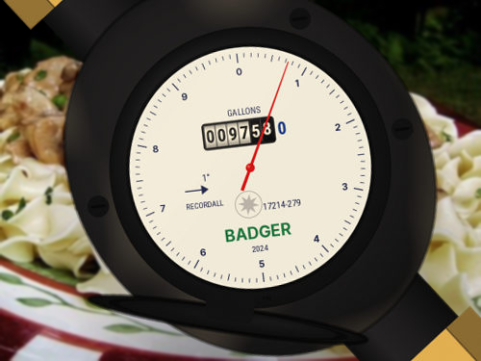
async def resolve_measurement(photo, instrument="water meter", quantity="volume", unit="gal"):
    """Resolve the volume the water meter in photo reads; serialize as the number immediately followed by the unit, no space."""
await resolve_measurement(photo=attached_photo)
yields 97580.7gal
